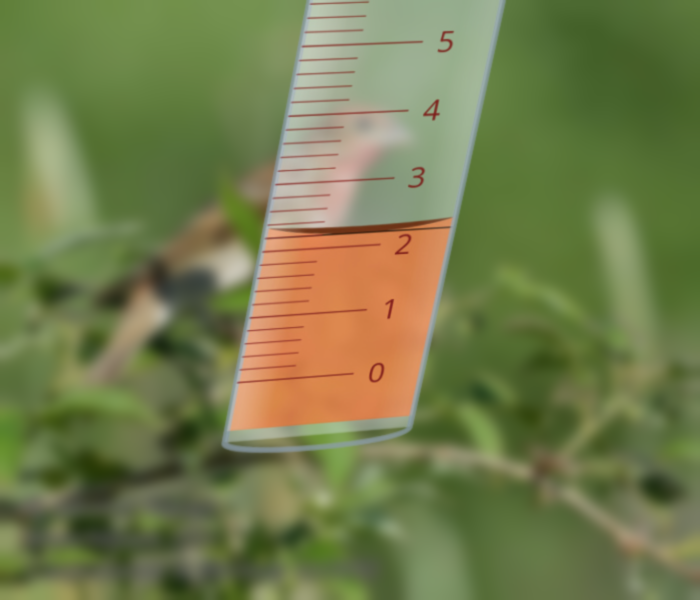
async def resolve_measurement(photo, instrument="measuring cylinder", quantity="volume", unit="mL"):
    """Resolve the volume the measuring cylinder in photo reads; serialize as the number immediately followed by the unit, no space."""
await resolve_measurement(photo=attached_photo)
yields 2.2mL
